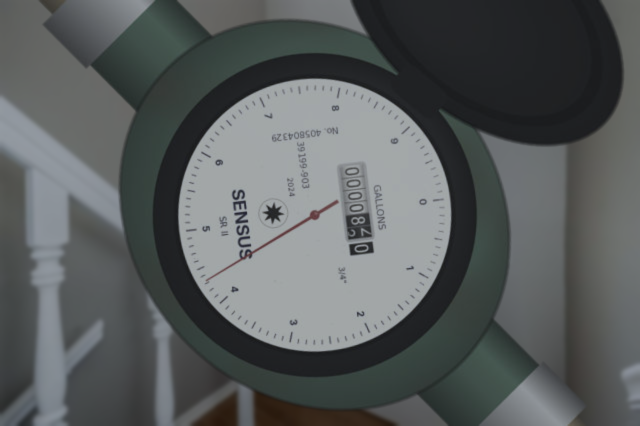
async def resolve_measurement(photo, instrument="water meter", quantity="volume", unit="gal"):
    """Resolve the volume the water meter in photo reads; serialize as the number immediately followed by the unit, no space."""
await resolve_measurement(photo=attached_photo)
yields 824.3gal
